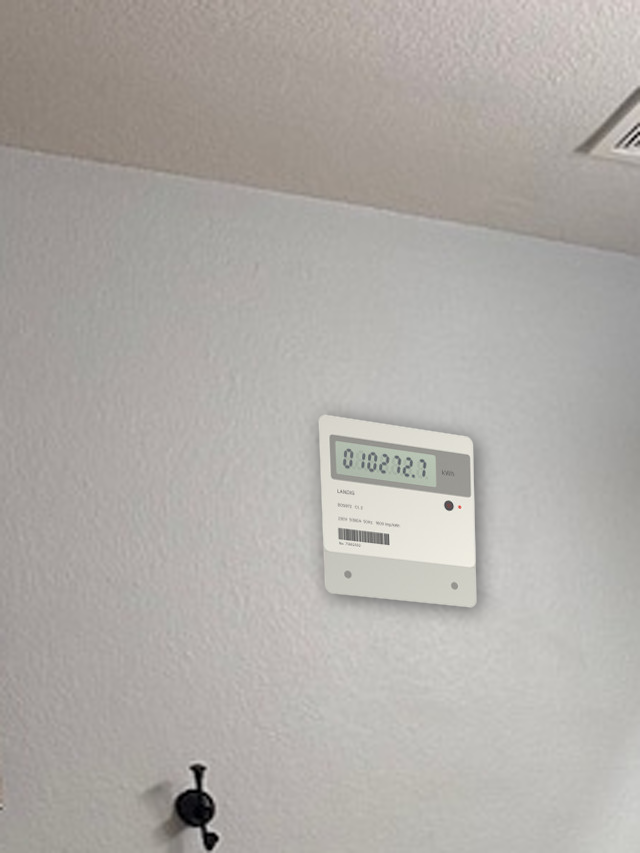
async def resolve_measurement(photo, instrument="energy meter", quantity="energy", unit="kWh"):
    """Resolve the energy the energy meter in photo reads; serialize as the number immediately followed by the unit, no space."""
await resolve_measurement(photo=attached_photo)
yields 10272.7kWh
